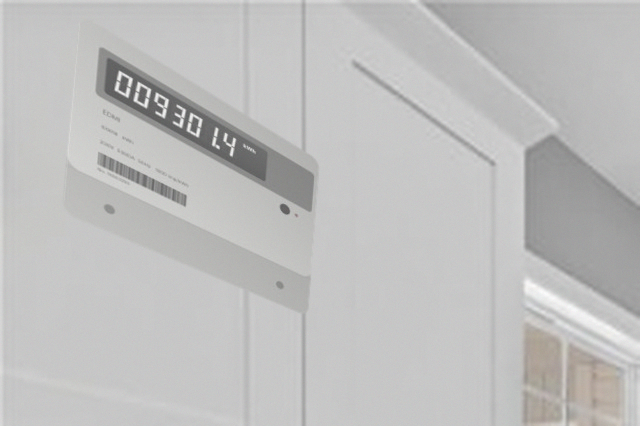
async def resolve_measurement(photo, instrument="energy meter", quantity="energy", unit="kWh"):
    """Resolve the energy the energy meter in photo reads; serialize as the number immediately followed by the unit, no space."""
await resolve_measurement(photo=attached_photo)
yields 9301.4kWh
